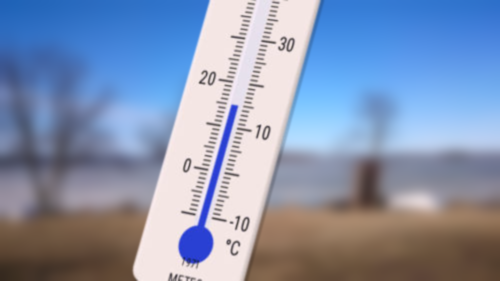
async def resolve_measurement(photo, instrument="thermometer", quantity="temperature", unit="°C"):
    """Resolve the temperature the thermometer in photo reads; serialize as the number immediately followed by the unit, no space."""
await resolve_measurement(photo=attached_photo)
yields 15°C
